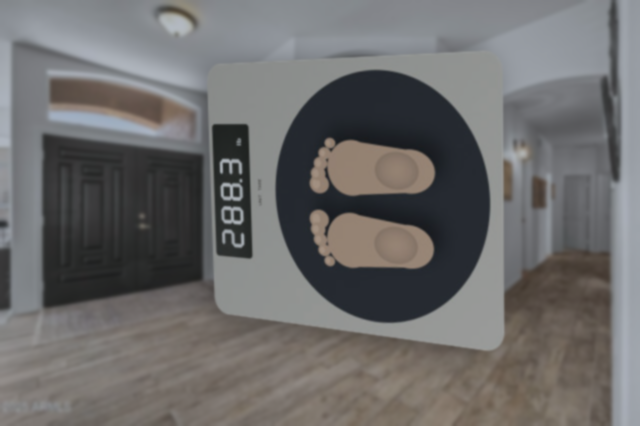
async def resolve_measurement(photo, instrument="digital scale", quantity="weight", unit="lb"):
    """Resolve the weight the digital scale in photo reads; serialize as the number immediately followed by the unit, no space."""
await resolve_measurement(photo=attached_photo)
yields 288.3lb
